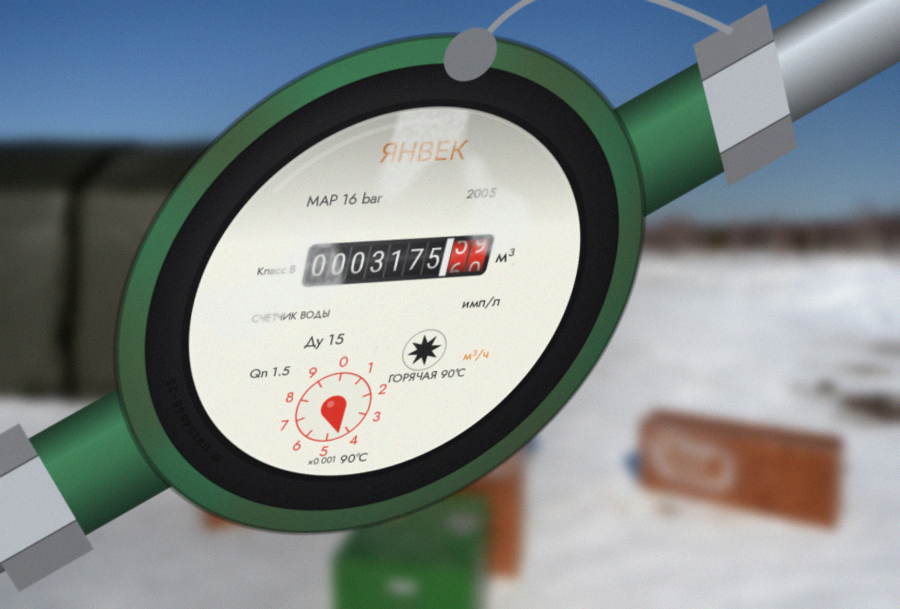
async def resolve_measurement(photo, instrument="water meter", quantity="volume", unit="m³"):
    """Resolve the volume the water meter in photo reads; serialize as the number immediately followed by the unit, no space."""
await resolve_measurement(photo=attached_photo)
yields 3175.594m³
